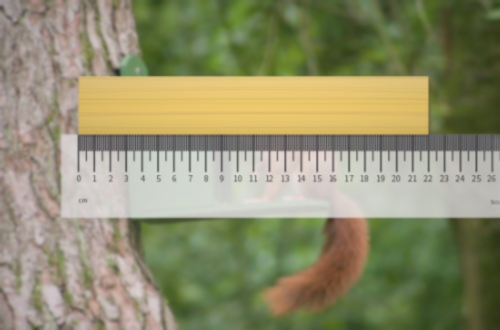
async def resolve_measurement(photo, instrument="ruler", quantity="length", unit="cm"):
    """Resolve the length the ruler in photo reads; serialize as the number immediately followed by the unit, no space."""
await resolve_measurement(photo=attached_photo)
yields 22cm
